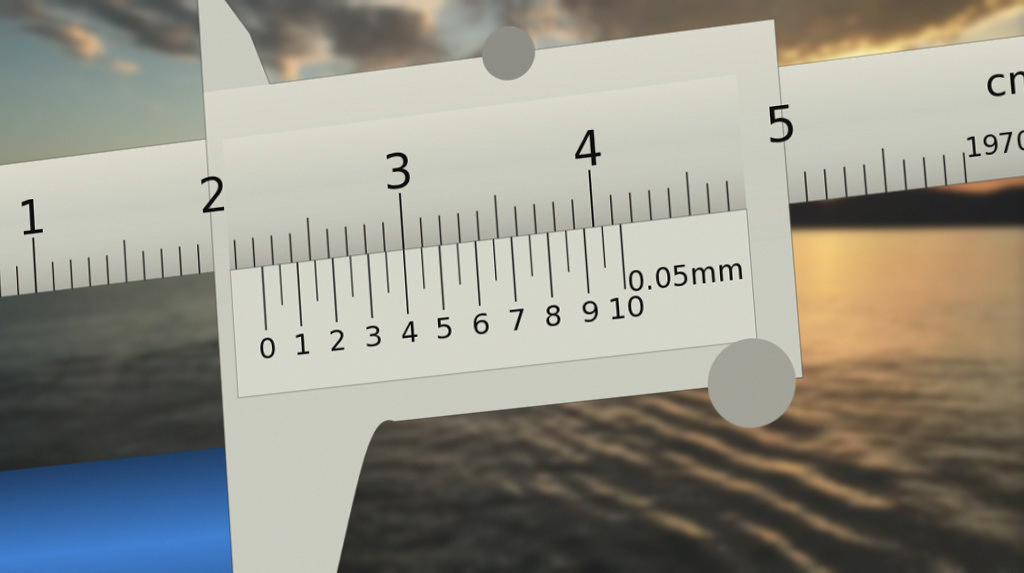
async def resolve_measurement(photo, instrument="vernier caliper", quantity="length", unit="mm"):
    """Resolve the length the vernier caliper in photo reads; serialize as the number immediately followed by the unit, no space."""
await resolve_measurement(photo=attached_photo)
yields 22.4mm
